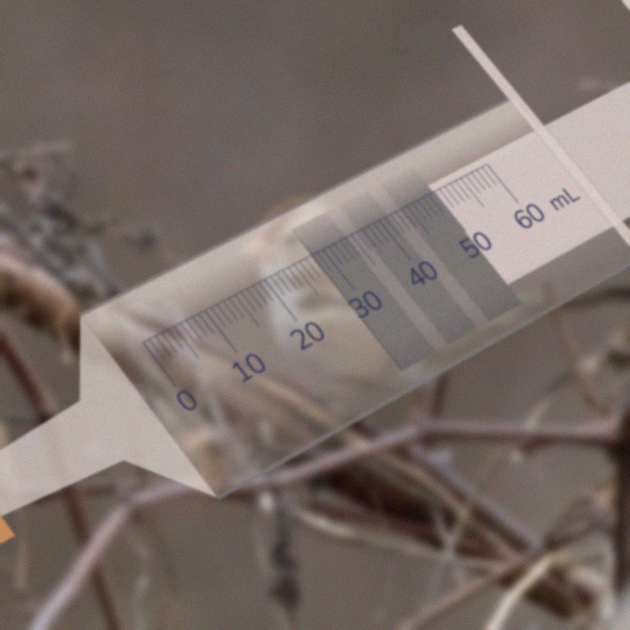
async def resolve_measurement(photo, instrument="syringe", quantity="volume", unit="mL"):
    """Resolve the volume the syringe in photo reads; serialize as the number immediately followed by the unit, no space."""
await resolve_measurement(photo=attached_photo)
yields 28mL
